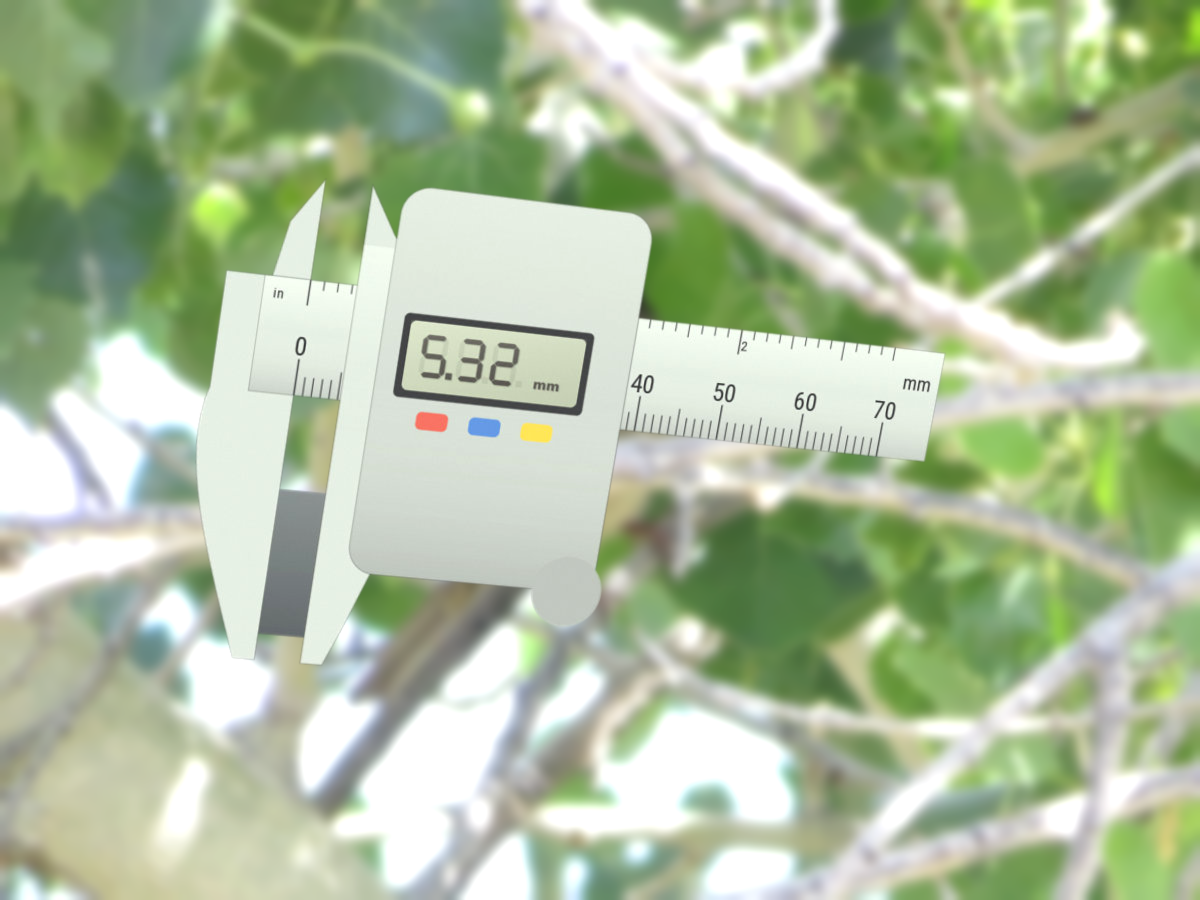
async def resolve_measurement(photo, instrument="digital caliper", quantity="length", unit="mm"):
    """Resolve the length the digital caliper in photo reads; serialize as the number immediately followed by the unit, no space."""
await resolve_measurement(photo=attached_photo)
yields 5.32mm
